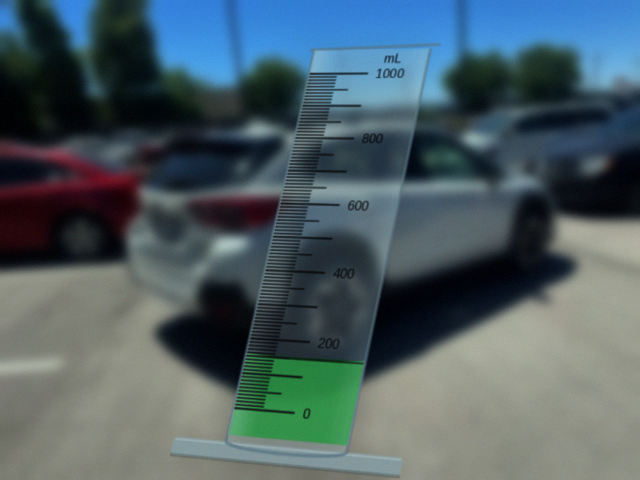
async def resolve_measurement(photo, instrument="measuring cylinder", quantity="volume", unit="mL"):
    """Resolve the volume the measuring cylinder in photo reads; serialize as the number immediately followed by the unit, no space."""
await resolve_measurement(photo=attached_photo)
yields 150mL
